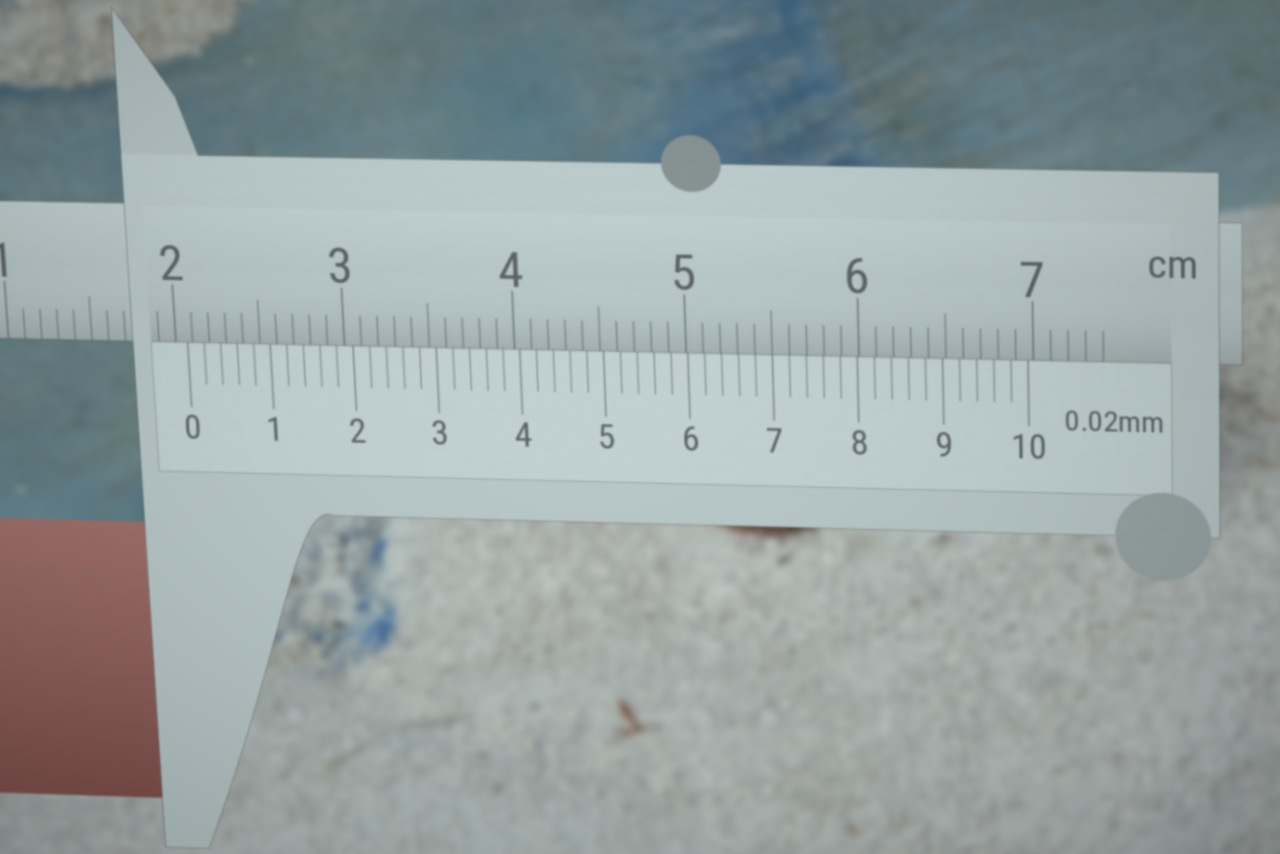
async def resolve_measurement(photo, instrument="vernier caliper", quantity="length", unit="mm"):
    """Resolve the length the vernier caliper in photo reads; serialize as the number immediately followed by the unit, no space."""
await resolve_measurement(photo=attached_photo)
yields 20.7mm
